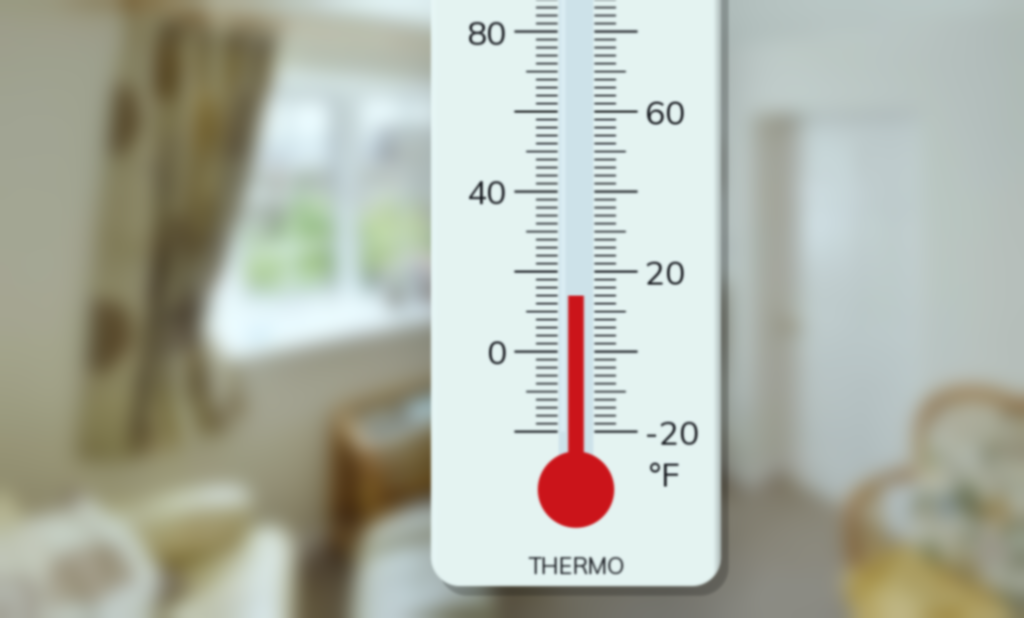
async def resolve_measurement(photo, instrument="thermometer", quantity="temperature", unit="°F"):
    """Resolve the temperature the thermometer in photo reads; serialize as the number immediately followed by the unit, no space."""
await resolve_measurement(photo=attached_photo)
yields 14°F
